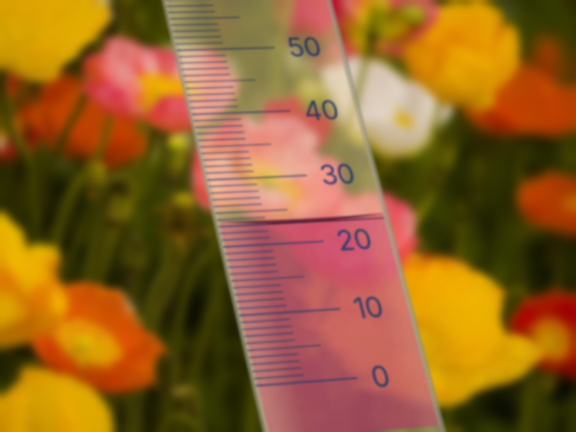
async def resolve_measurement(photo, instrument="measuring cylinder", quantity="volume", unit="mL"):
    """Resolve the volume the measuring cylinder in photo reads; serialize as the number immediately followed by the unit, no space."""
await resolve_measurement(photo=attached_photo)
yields 23mL
